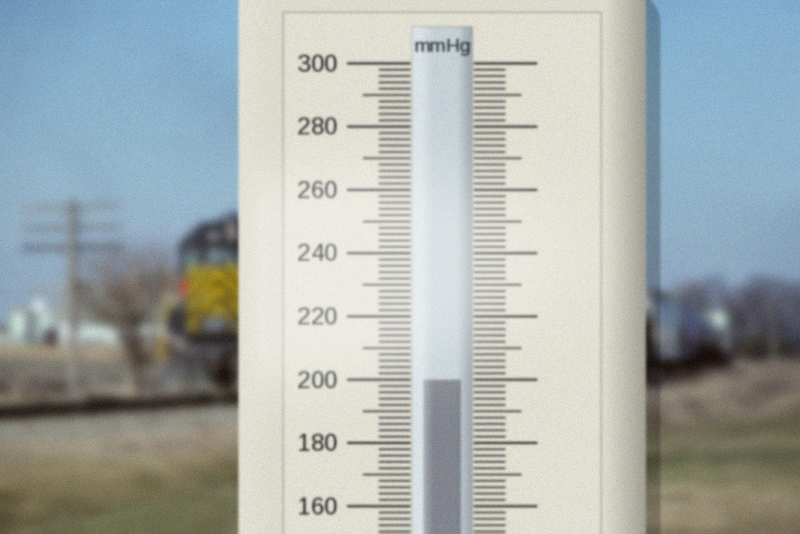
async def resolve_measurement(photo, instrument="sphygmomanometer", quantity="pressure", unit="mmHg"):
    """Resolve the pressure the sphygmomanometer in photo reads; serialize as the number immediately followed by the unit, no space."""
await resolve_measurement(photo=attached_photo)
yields 200mmHg
